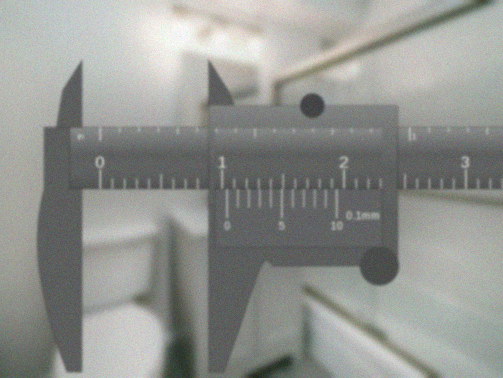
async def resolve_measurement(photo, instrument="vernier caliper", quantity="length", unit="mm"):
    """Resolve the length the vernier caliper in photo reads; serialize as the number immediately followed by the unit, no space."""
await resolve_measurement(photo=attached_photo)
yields 10.4mm
